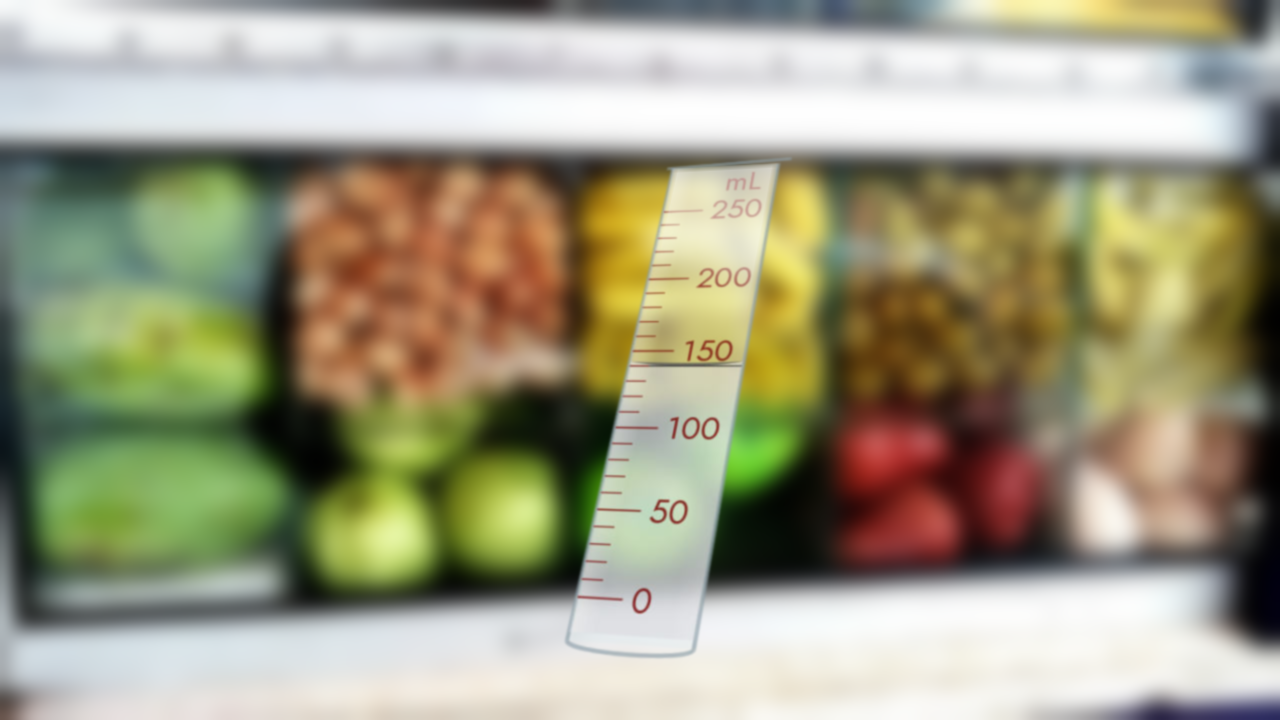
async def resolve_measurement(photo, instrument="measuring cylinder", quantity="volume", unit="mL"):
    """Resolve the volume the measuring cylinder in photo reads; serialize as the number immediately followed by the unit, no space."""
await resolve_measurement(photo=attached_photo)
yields 140mL
